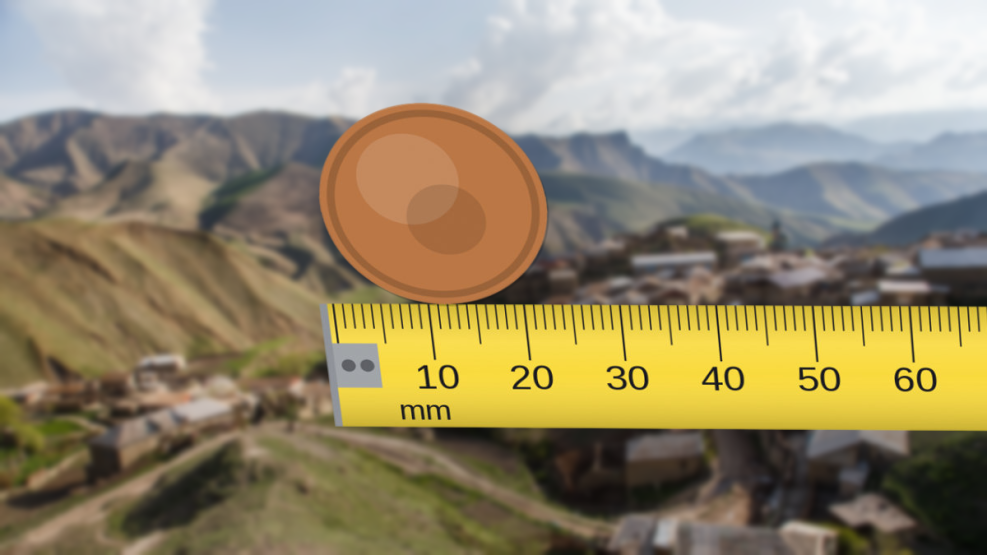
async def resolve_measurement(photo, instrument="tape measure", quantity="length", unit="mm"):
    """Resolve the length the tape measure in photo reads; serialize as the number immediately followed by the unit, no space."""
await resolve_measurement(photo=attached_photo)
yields 23.5mm
